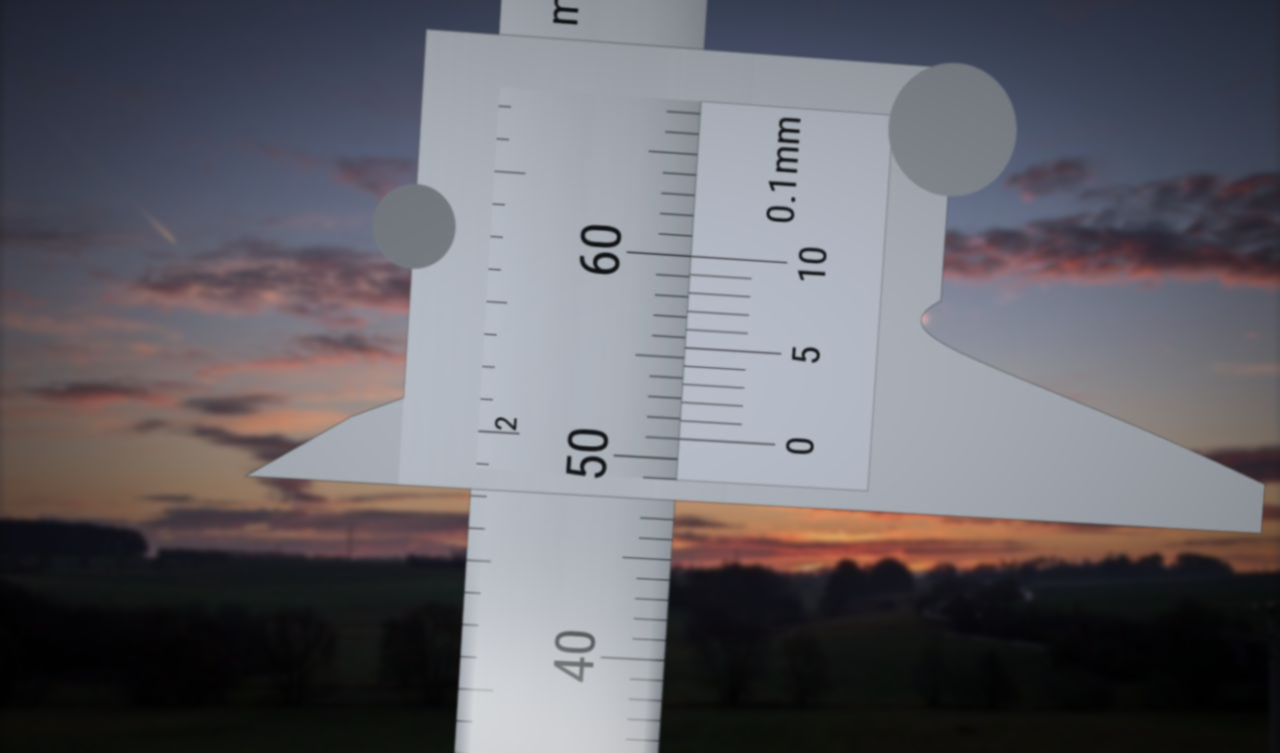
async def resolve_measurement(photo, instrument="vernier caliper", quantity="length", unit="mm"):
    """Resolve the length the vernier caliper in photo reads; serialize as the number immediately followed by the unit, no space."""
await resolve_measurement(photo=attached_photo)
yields 51.0mm
